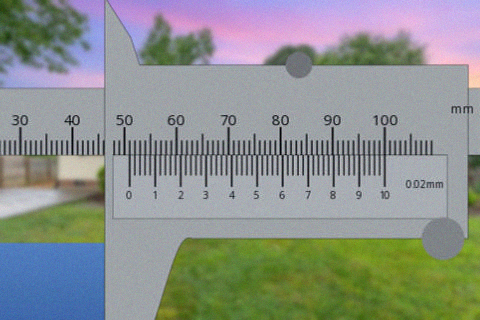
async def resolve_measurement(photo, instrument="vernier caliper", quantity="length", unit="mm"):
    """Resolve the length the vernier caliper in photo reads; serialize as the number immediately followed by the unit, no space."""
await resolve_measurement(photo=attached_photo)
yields 51.0mm
